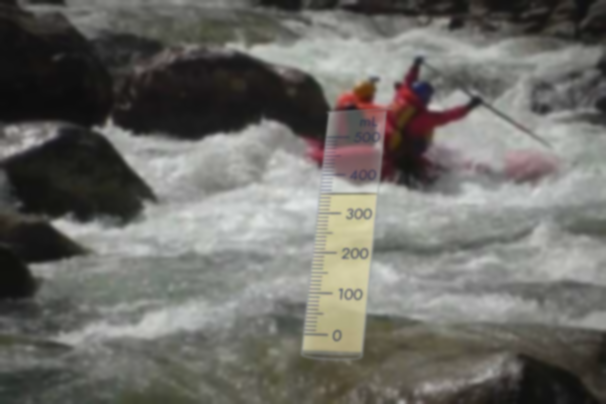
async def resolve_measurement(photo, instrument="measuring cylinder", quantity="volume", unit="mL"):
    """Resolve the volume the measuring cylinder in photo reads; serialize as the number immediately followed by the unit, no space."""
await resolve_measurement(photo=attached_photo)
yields 350mL
